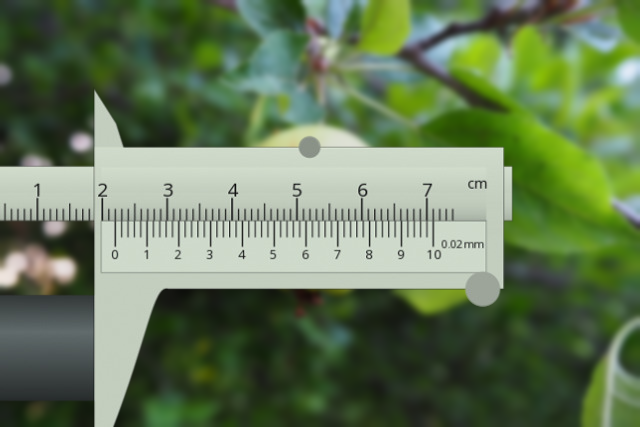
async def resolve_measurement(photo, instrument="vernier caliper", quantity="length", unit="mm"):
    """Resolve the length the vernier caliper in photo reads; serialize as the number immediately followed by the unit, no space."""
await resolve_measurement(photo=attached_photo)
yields 22.0mm
